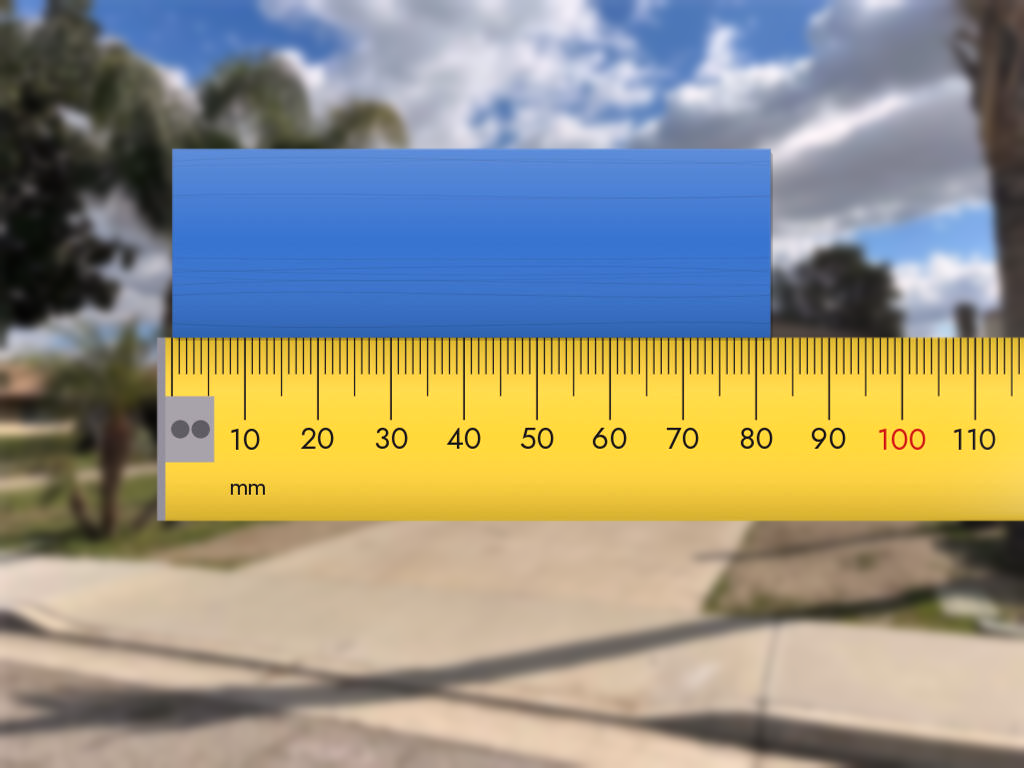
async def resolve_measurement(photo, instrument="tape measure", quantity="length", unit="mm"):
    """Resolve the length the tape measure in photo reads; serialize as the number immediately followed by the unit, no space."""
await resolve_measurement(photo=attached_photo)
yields 82mm
